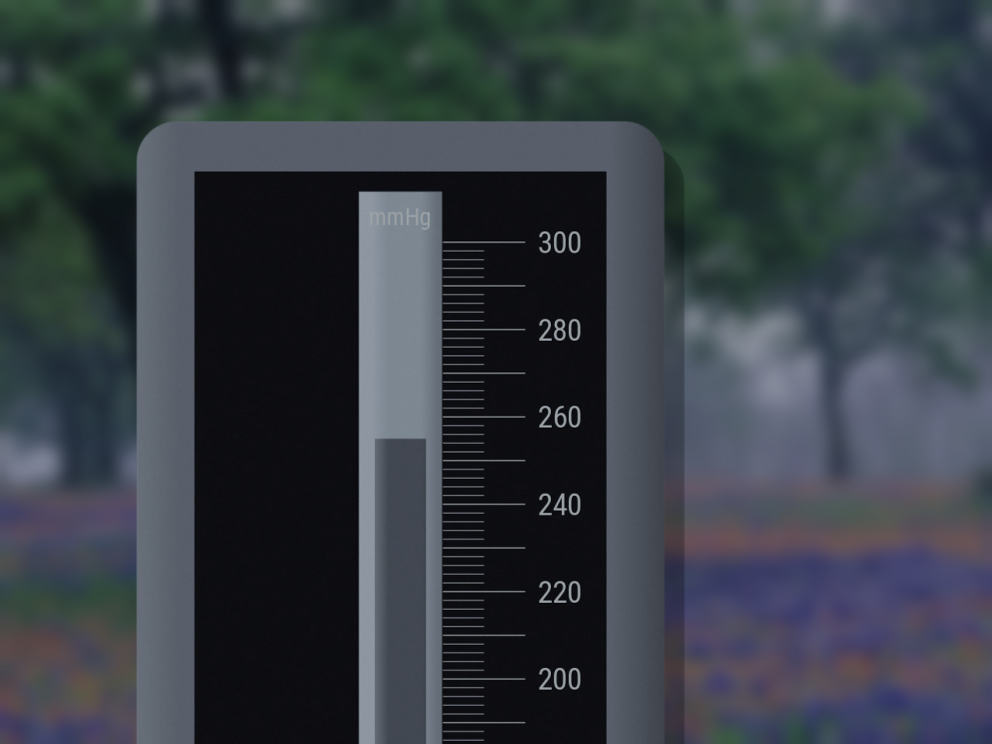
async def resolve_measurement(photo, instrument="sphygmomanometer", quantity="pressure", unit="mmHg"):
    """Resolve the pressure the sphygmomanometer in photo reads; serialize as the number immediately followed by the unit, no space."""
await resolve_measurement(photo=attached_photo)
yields 255mmHg
